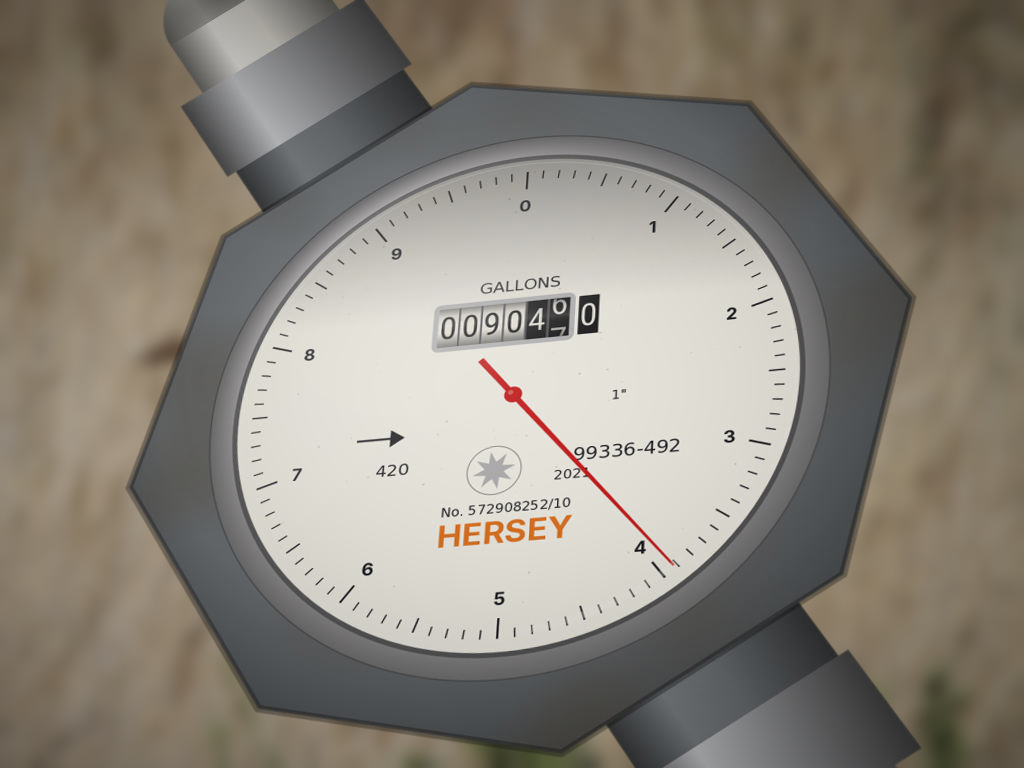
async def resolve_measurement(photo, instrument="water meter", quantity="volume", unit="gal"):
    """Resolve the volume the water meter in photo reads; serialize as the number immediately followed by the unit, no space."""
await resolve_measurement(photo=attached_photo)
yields 90463.9gal
